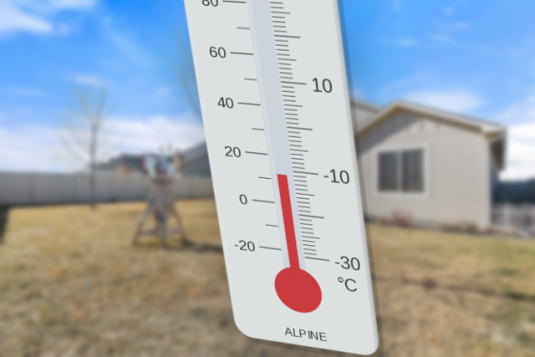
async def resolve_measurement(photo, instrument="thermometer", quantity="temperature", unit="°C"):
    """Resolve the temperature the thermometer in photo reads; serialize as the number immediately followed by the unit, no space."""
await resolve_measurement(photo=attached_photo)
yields -11°C
